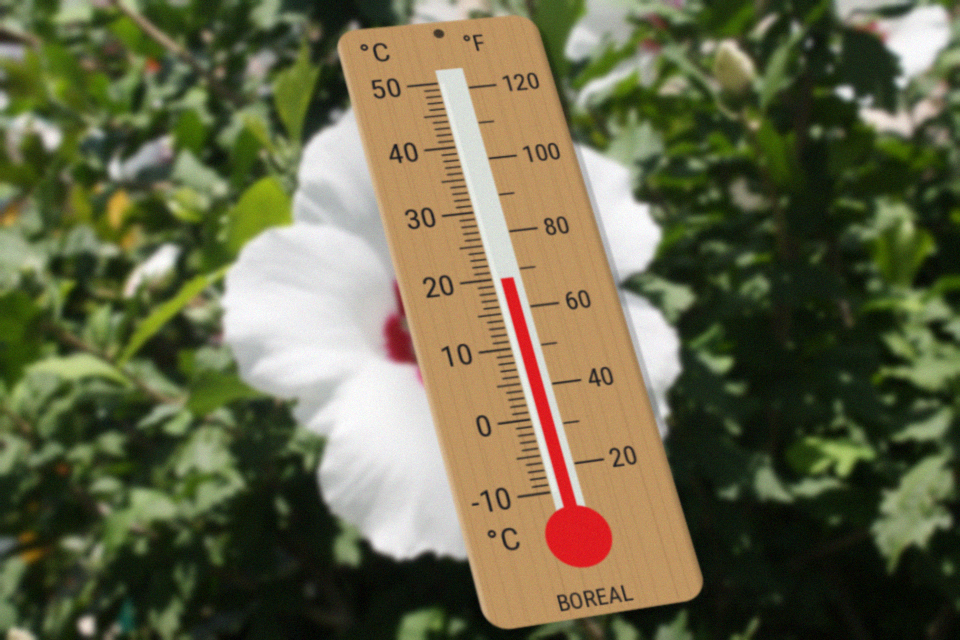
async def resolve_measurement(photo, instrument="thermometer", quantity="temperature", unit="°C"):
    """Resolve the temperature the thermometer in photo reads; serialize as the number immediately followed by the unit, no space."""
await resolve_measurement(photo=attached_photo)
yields 20°C
